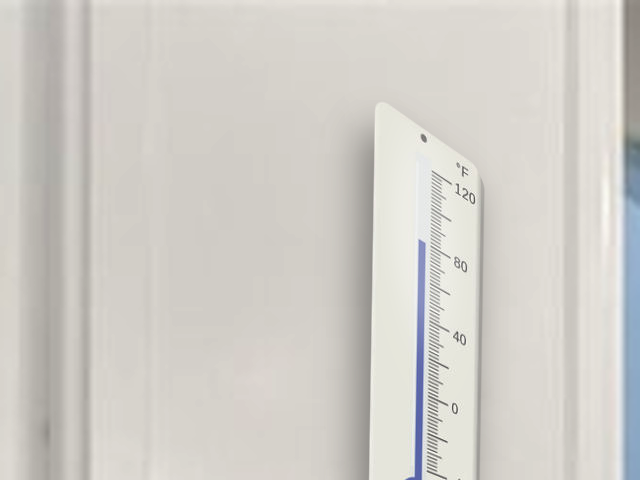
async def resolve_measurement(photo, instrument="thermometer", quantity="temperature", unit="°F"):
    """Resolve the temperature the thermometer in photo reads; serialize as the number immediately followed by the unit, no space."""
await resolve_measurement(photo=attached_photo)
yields 80°F
